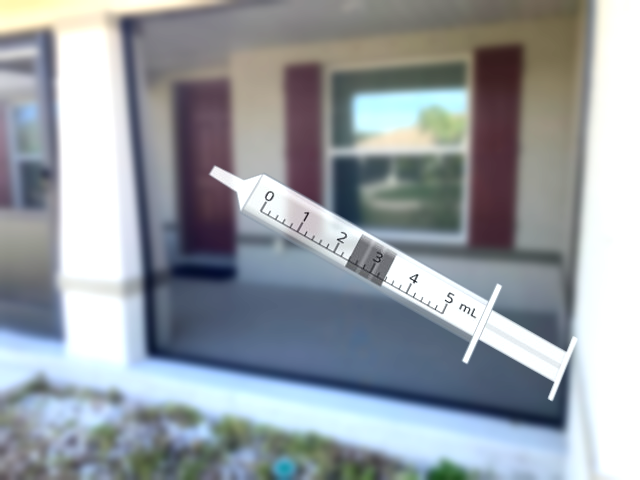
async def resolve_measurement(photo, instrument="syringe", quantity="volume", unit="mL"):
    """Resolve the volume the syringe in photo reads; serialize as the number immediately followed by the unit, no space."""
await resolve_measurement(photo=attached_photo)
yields 2.4mL
